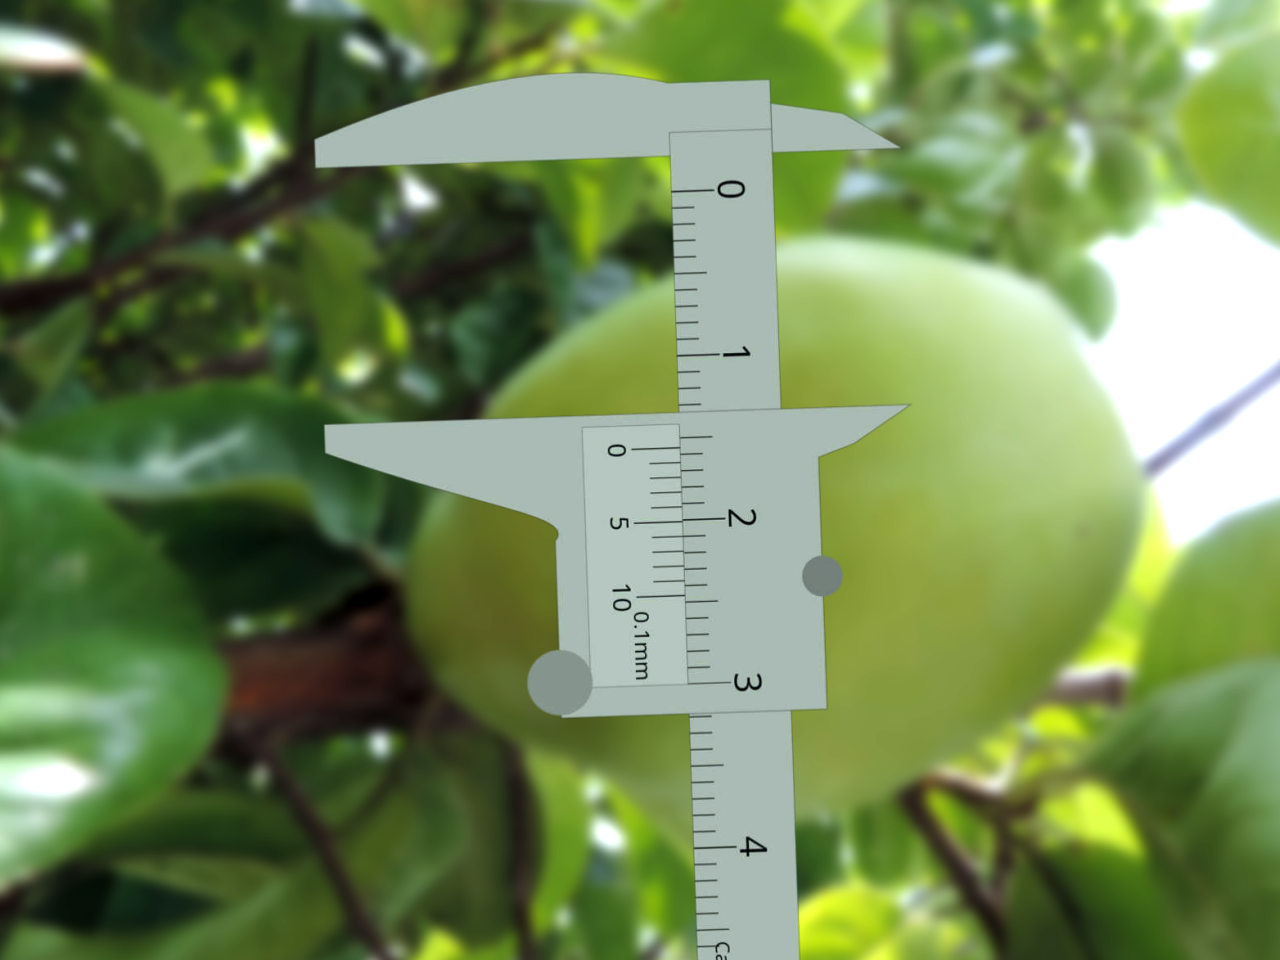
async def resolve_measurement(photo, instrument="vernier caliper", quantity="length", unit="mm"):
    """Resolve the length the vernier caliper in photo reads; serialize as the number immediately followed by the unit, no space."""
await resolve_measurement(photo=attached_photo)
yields 15.6mm
